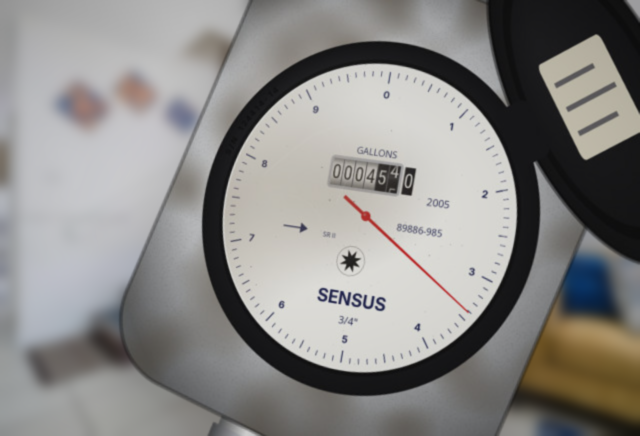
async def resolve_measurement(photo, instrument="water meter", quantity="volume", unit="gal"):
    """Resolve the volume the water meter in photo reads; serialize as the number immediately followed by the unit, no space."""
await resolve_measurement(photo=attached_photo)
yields 4543.4gal
